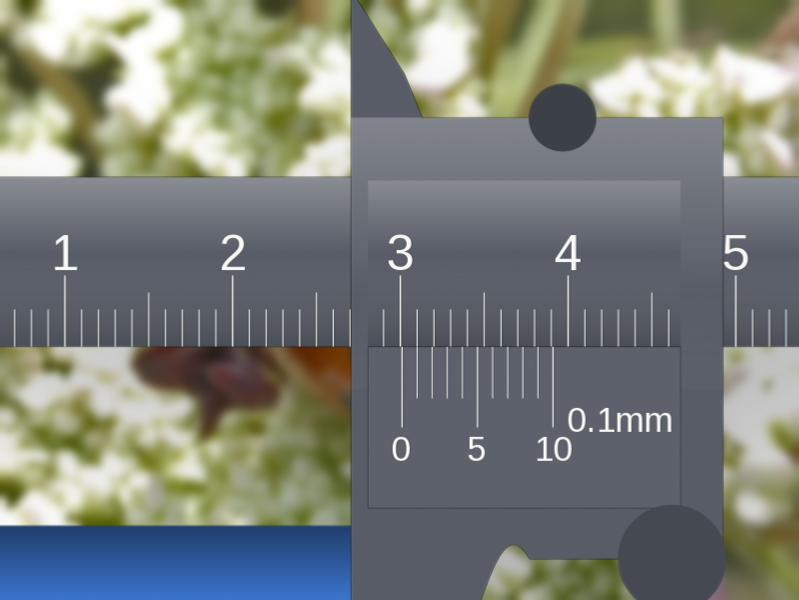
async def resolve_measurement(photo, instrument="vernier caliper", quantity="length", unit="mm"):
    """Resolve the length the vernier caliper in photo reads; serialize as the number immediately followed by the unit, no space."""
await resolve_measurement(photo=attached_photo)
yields 30.1mm
